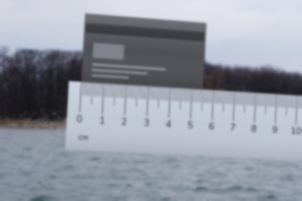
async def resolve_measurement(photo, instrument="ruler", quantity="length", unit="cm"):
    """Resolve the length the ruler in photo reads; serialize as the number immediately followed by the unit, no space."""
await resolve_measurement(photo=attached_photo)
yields 5.5cm
